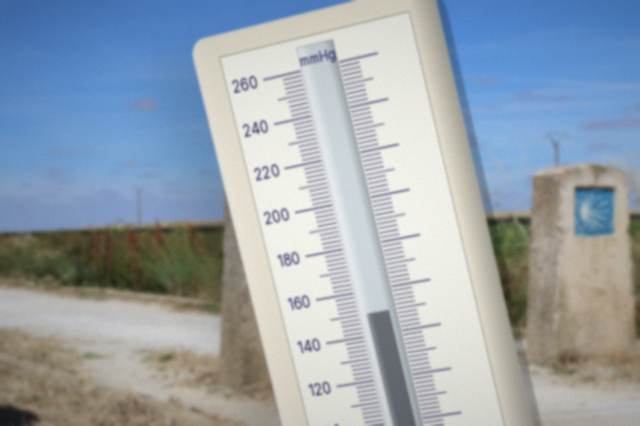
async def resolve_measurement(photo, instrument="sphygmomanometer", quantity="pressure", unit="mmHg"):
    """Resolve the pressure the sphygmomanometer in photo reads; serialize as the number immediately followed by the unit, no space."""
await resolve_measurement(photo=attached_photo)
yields 150mmHg
